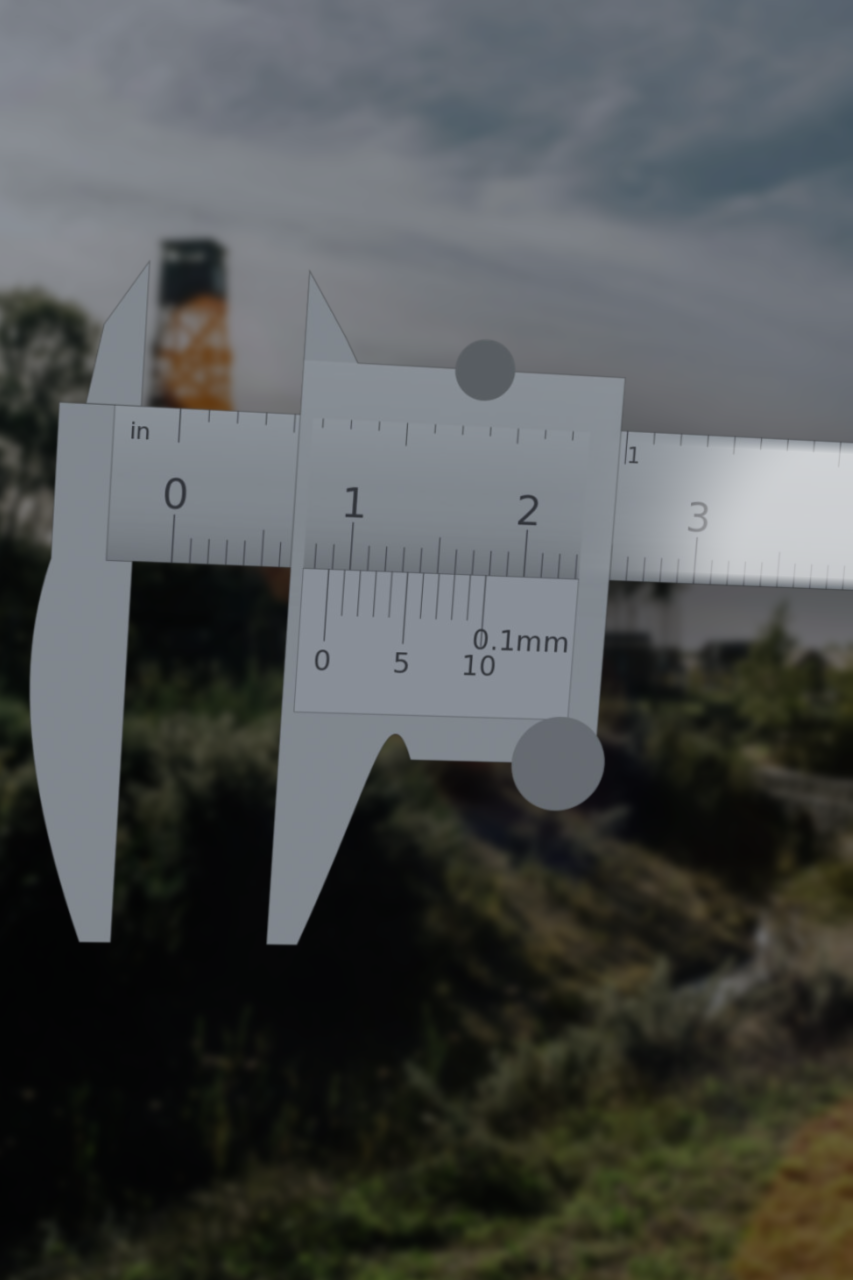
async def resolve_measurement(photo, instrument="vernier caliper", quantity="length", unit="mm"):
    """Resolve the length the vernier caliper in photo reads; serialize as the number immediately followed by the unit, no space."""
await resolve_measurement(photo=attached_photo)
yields 8.8mm
